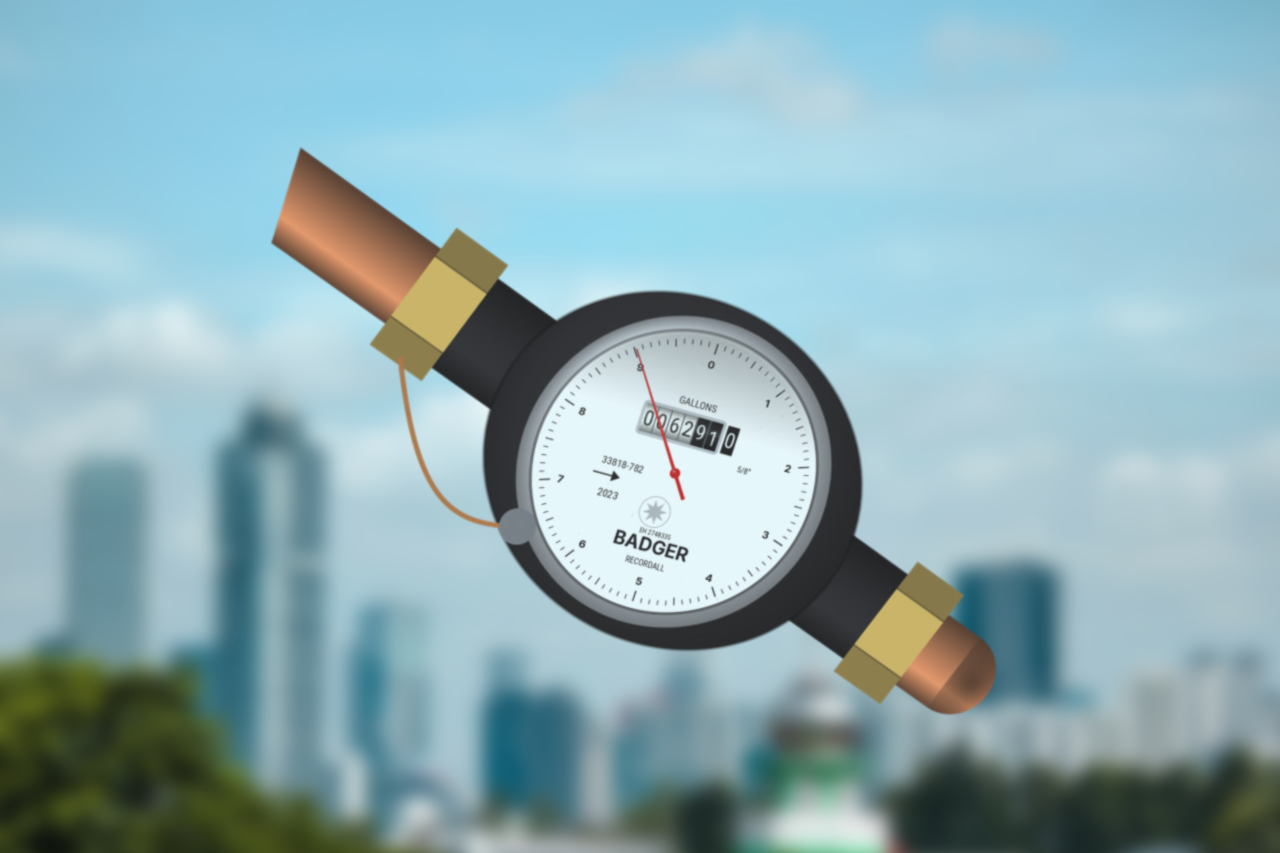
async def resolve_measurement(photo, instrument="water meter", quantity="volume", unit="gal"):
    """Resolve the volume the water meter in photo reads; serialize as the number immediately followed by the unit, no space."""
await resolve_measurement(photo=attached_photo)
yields 62909.0gal
